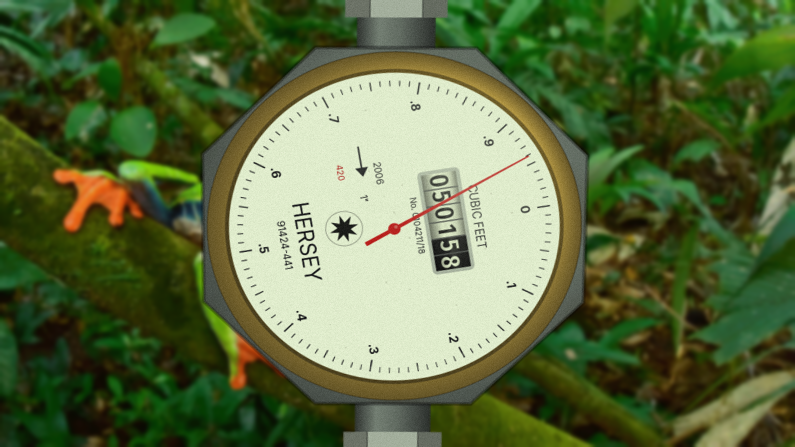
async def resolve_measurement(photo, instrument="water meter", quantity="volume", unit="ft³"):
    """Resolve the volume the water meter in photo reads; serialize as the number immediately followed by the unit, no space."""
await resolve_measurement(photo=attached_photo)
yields 50157.94ft³
